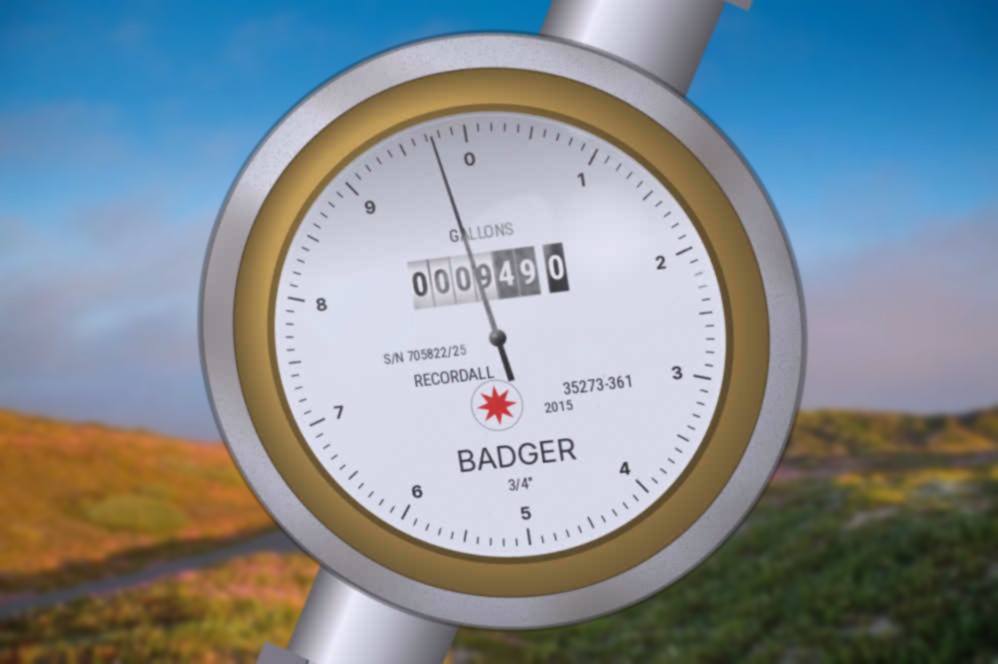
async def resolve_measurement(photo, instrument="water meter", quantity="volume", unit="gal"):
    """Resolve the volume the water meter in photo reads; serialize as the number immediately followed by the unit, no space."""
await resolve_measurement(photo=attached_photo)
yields 9489.7gal
